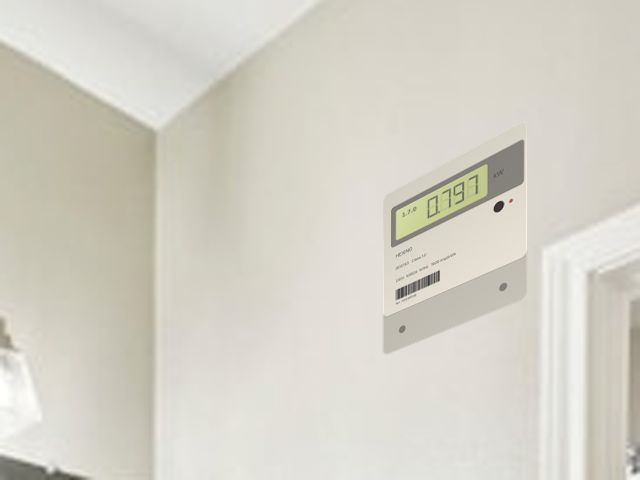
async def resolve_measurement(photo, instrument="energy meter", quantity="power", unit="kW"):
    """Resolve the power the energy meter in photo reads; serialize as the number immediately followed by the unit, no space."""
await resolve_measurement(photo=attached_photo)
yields 0.797kW
